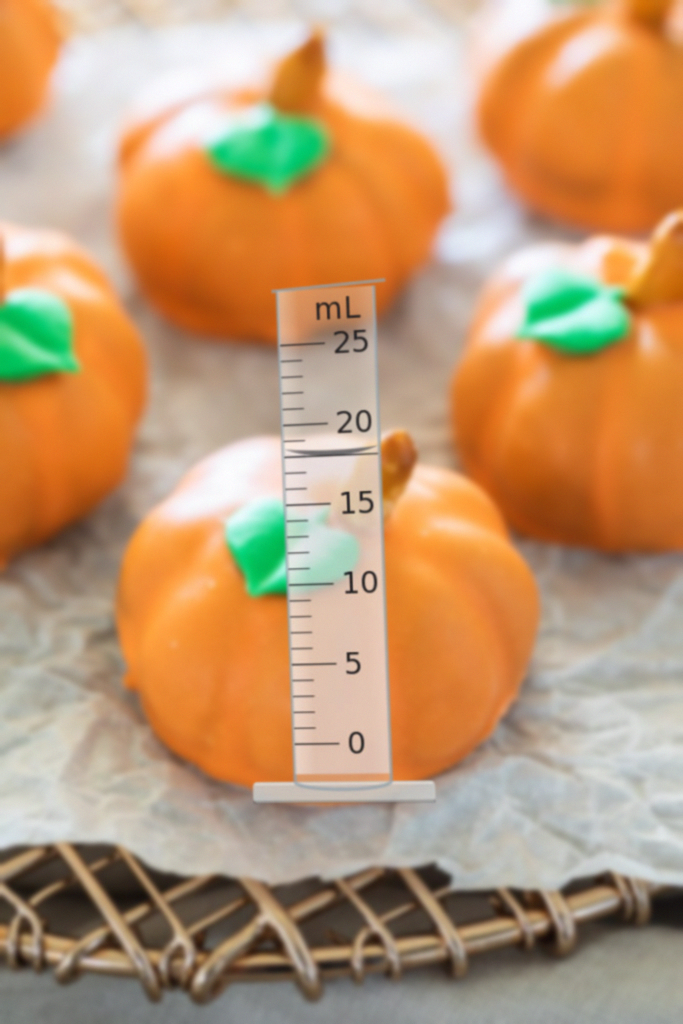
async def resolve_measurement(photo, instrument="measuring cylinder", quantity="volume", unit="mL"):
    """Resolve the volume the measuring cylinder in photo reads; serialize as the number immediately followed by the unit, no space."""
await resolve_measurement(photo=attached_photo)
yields 18mL
